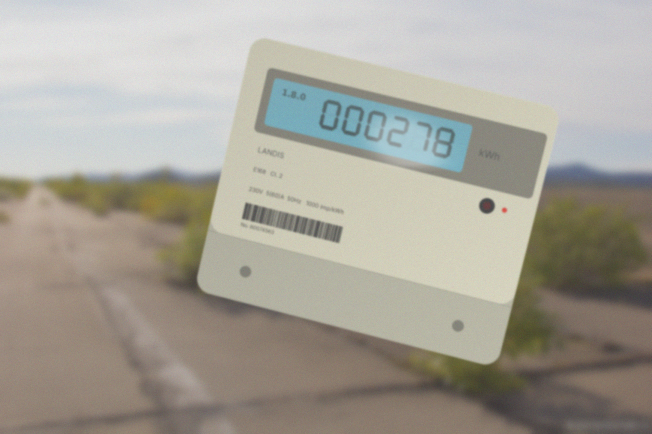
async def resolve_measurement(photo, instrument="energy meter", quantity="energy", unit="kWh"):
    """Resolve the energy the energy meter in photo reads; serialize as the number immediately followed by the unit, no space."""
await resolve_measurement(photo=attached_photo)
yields 278kWh
